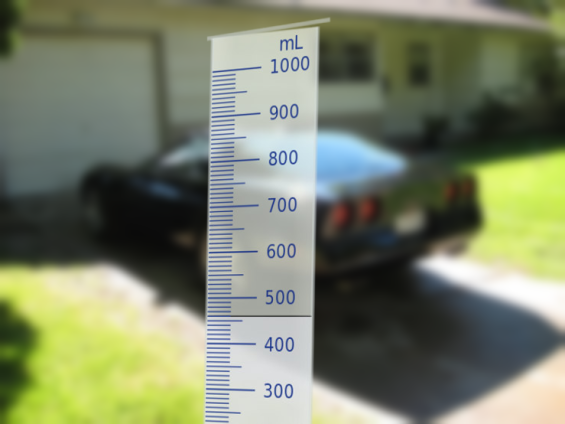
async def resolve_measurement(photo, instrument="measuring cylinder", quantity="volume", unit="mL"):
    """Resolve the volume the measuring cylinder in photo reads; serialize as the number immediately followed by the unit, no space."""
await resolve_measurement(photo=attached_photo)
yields 460mL
